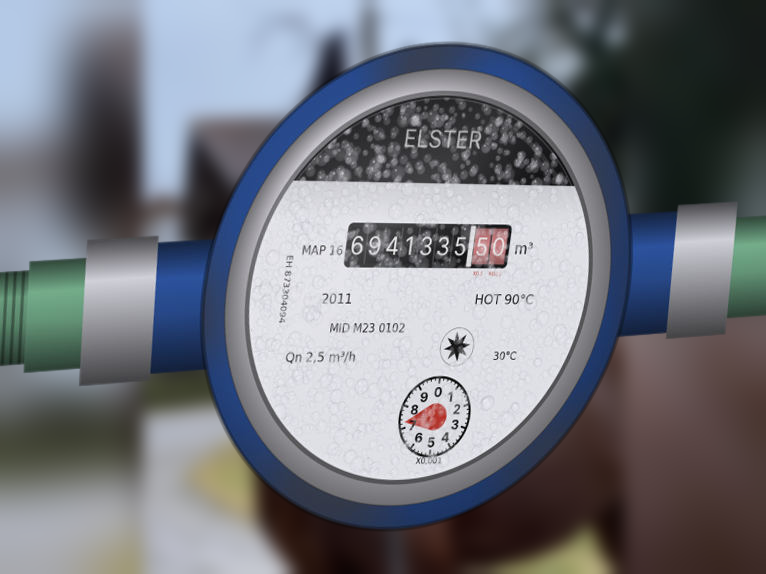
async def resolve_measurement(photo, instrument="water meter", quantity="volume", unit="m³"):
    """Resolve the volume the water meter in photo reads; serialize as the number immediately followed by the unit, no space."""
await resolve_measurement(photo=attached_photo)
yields 6941335.507m³
